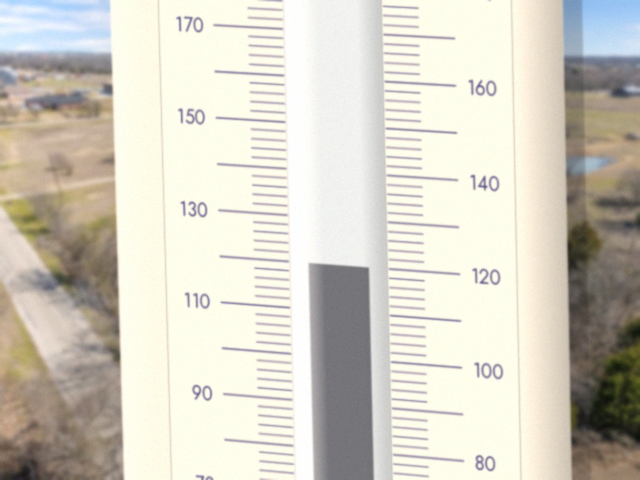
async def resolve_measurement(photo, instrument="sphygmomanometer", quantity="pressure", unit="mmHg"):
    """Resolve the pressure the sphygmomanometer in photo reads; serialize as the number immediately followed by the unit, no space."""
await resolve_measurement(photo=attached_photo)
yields 120mmHg
